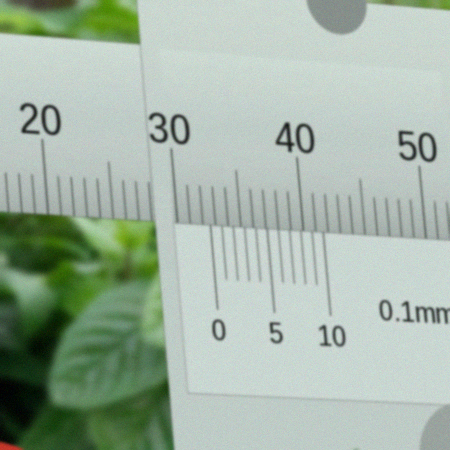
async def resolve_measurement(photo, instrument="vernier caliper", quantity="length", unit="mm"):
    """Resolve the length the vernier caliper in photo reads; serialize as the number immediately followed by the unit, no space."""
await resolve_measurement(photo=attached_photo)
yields 32.6mm
